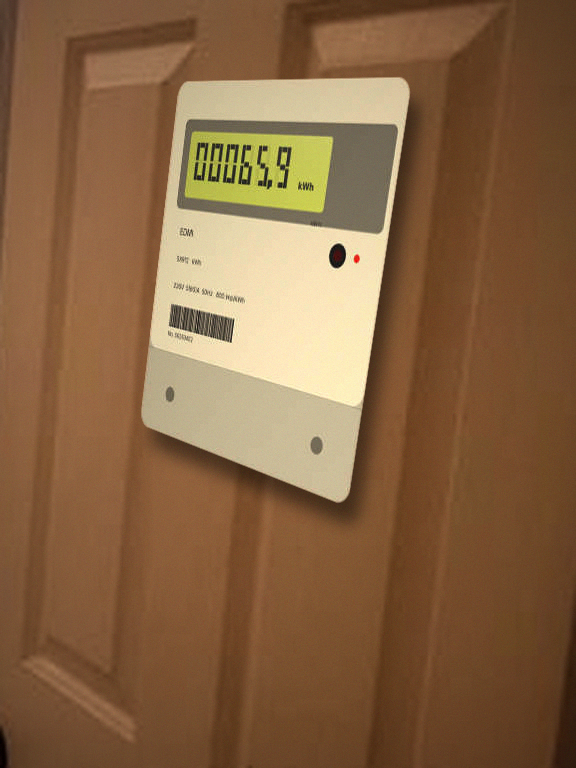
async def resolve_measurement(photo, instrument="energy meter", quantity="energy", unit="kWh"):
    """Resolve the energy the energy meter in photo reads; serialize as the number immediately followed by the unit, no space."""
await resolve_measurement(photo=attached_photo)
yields 65.9kWh
